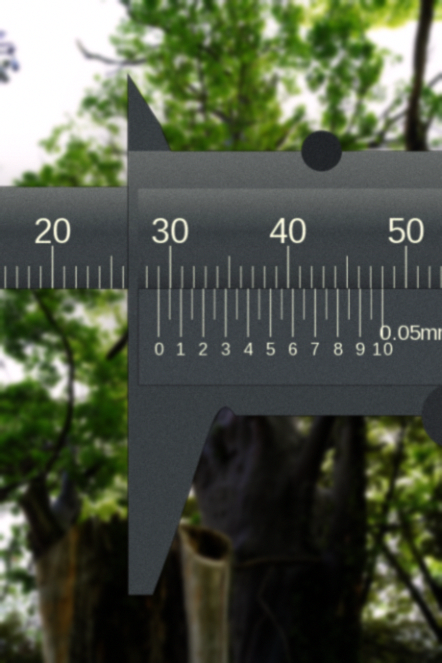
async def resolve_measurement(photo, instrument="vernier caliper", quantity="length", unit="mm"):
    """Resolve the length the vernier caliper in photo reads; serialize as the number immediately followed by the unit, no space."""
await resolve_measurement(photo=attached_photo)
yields 29.0mm
